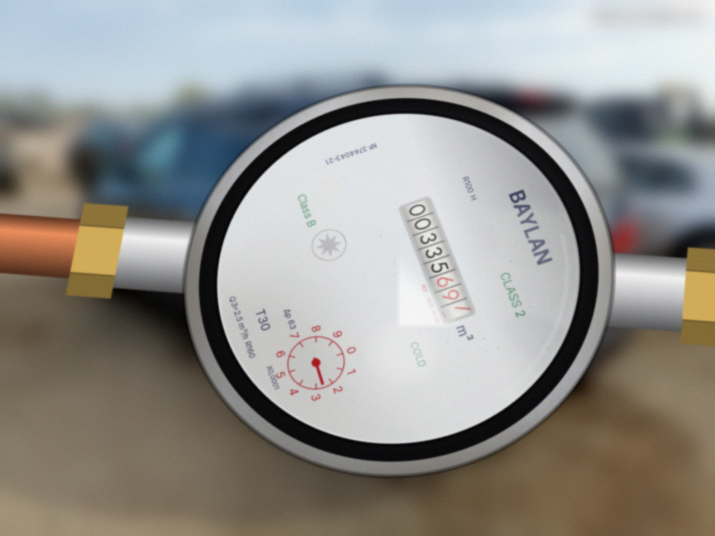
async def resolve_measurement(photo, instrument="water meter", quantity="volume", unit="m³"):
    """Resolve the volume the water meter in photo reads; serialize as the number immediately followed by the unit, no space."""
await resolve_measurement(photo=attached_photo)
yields 335.6972m³
